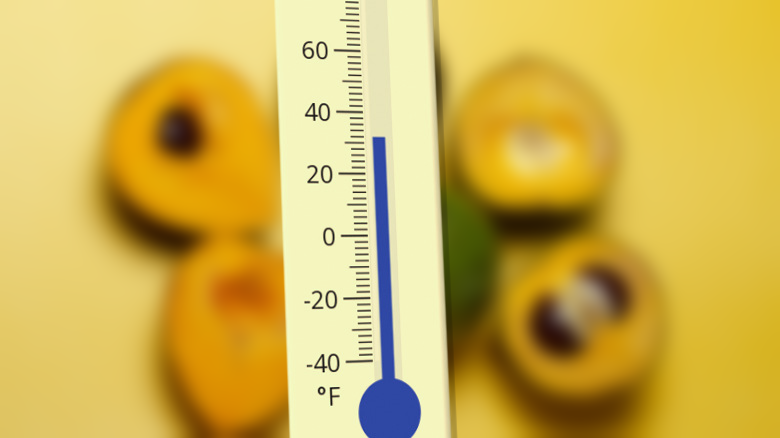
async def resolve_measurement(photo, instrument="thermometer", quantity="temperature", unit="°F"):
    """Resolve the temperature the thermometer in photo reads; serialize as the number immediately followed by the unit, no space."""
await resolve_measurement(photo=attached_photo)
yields 32°F
